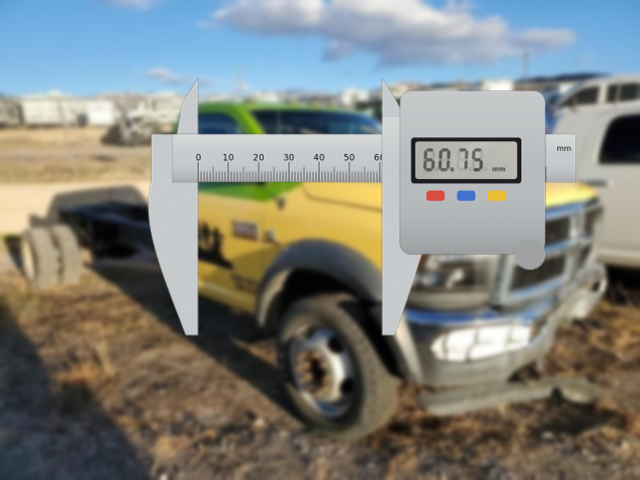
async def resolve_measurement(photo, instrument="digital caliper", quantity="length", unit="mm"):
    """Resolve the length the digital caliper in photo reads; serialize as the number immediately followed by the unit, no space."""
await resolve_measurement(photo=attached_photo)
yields 60.75mm
